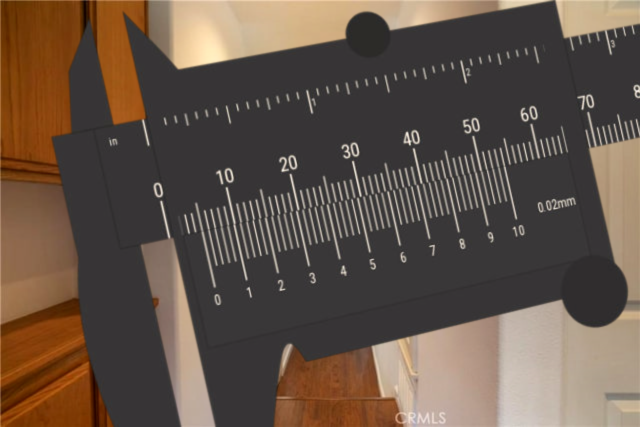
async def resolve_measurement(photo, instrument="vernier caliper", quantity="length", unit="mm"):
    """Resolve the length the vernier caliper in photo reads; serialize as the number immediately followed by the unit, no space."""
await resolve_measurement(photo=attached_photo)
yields 5.0mm
